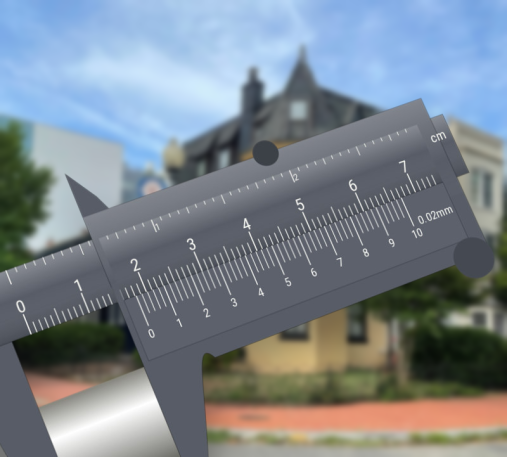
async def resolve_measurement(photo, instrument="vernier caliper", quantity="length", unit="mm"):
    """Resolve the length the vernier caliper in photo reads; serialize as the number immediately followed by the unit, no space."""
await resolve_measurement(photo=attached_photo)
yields 18.2mm
